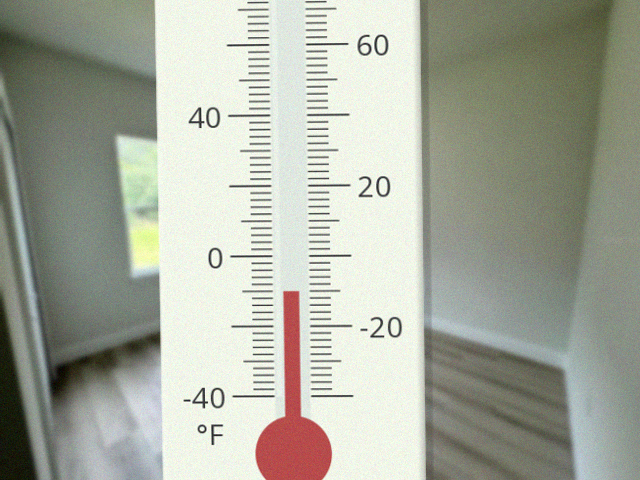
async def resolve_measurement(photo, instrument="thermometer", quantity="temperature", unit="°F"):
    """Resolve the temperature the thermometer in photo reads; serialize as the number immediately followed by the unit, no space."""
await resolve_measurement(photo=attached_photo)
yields -10°F
